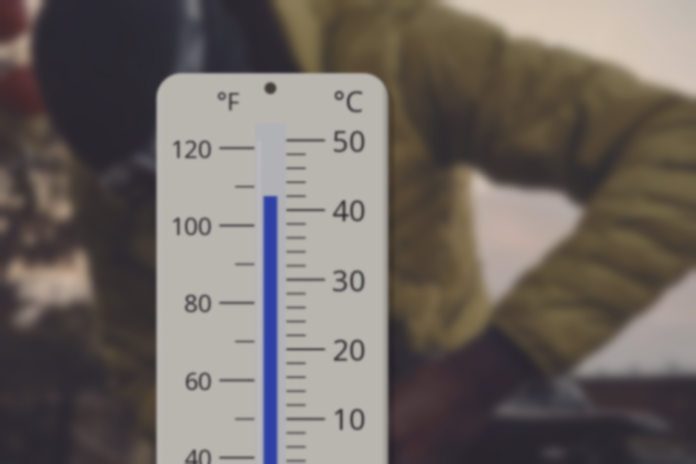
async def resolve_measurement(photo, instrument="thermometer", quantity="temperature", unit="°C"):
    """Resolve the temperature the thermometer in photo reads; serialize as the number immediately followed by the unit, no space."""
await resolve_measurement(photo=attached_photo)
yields 42°C
